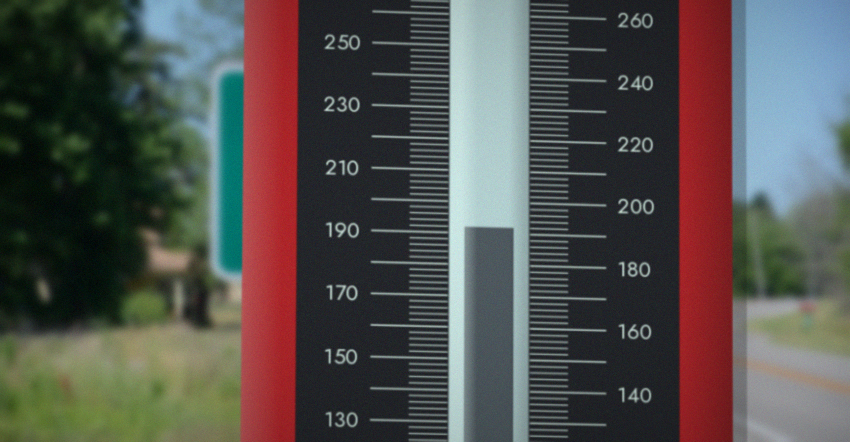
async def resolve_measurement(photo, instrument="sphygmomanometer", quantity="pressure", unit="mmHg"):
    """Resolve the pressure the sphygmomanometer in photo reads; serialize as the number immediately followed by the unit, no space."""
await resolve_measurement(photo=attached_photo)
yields 192mmHg
